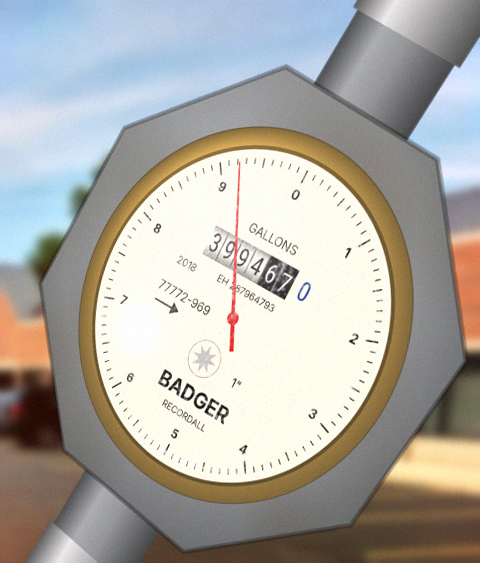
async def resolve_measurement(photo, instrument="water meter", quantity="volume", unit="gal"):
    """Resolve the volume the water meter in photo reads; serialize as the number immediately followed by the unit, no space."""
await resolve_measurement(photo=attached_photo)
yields 3994669.2gal
